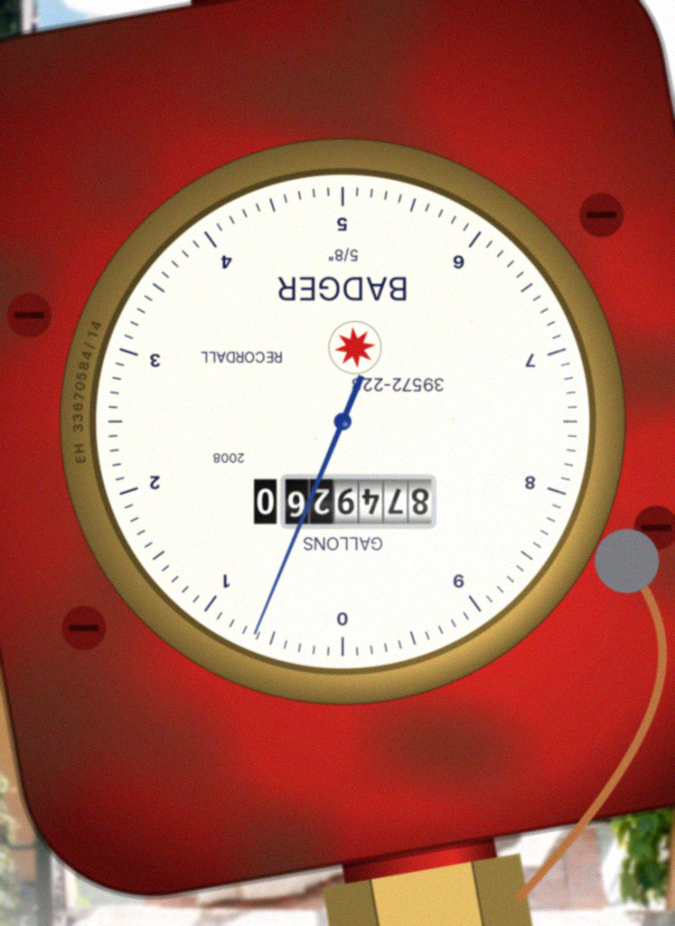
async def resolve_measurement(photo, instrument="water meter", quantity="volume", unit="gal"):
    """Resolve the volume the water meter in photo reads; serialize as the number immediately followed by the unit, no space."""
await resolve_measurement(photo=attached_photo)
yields 8749260.6gal
